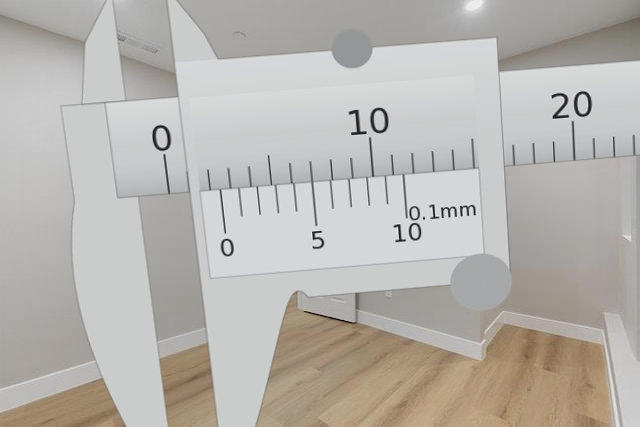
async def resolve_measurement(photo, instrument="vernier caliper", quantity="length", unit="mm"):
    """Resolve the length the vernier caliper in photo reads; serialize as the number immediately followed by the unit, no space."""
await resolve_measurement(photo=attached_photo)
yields 2.5mm
